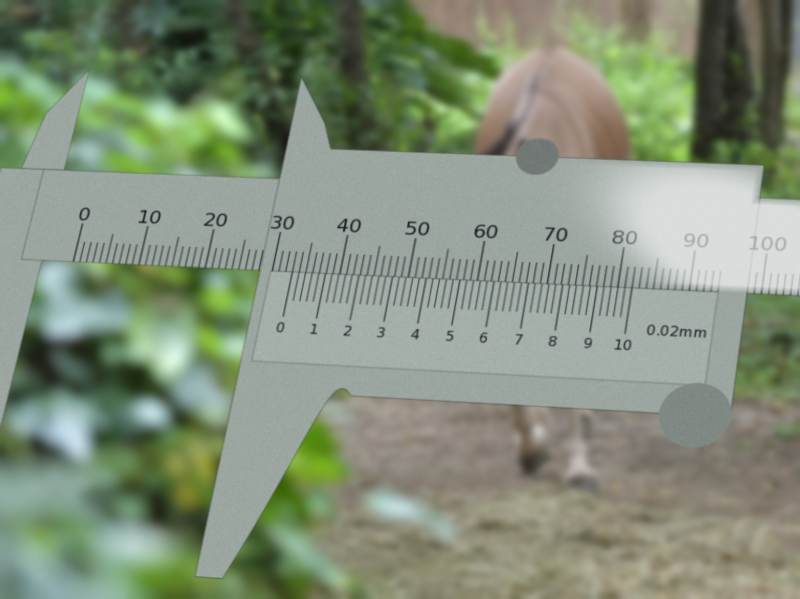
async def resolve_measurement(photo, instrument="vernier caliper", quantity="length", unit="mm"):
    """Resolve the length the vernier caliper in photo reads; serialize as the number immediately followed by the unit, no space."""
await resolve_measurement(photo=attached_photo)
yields 33.0mm
